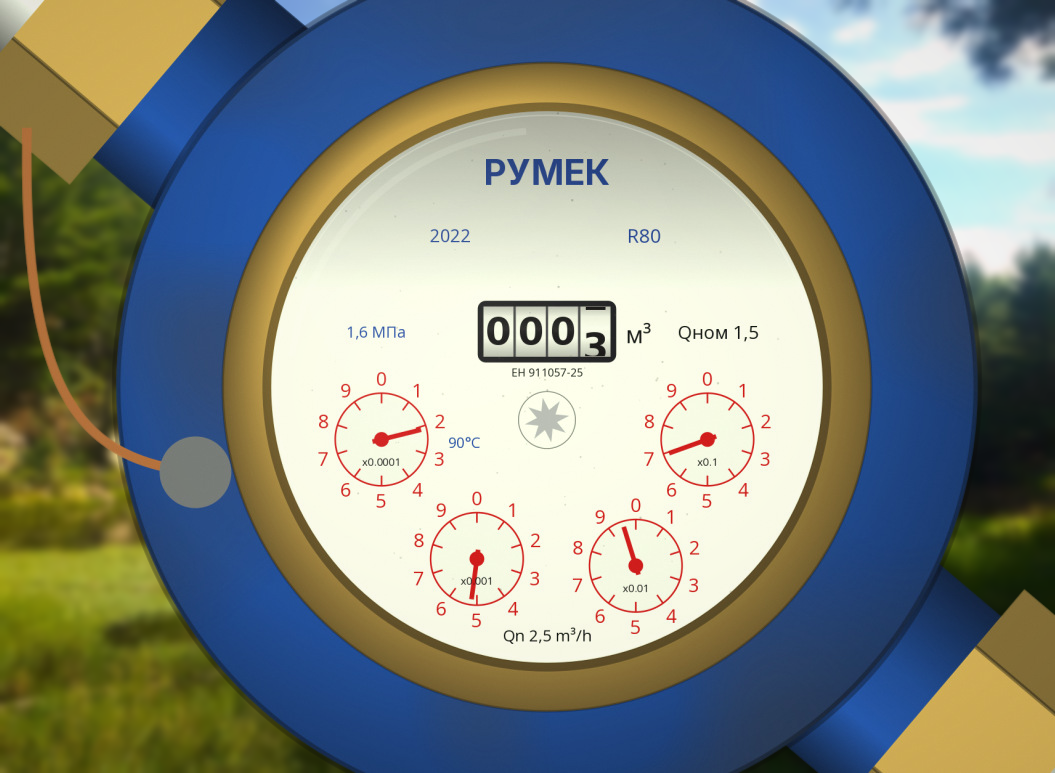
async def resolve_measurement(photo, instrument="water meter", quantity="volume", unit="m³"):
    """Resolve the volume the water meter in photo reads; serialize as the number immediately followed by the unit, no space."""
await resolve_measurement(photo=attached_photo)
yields 2.6952m³
